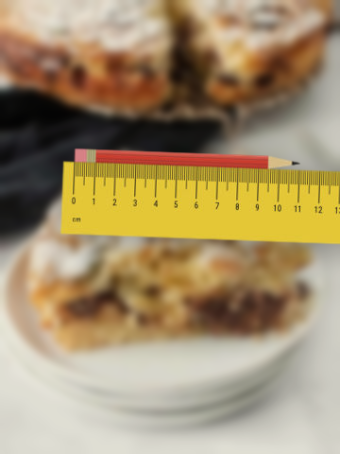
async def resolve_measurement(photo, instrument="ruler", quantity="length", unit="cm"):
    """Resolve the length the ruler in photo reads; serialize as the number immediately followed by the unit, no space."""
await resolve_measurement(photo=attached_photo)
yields 11cm
